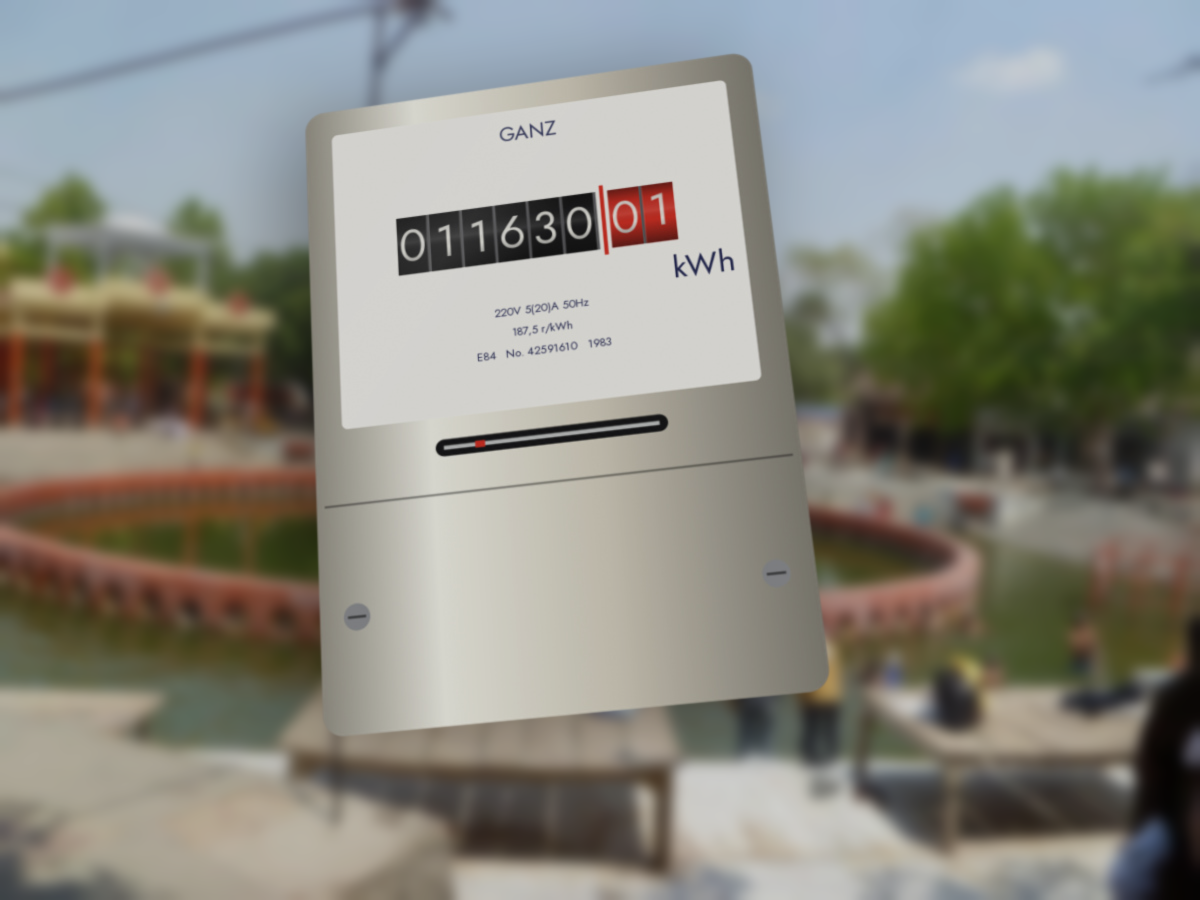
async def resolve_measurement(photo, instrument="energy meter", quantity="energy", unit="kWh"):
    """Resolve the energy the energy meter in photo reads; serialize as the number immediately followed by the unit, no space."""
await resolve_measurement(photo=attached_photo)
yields 11630.01kWh
